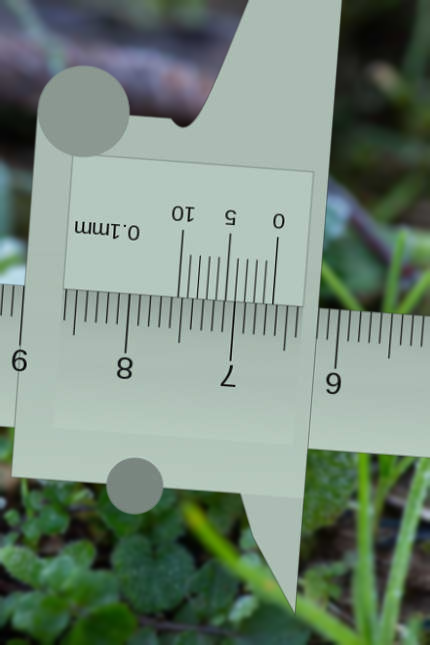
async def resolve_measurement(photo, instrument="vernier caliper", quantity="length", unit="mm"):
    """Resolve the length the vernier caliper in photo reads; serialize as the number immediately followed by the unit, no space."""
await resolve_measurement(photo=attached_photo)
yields 66.4mm
